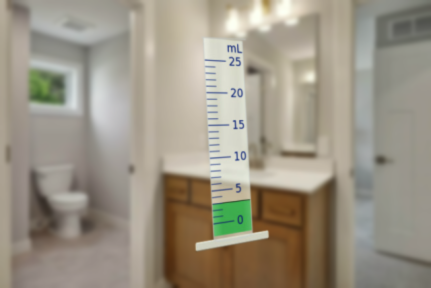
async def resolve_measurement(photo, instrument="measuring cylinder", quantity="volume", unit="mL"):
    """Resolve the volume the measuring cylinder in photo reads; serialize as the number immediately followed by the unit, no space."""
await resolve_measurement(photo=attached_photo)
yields 3mL
